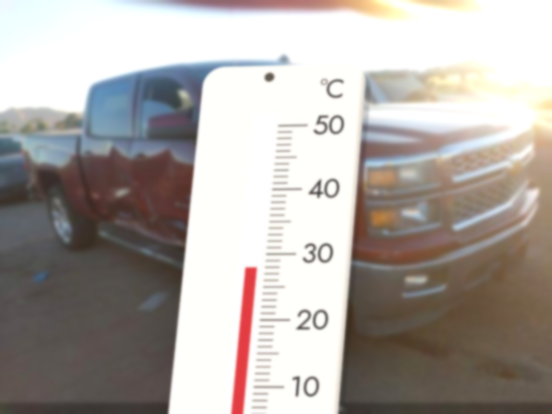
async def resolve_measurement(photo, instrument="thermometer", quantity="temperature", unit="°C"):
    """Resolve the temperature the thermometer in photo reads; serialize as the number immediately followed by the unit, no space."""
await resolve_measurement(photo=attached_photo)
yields 28°C
